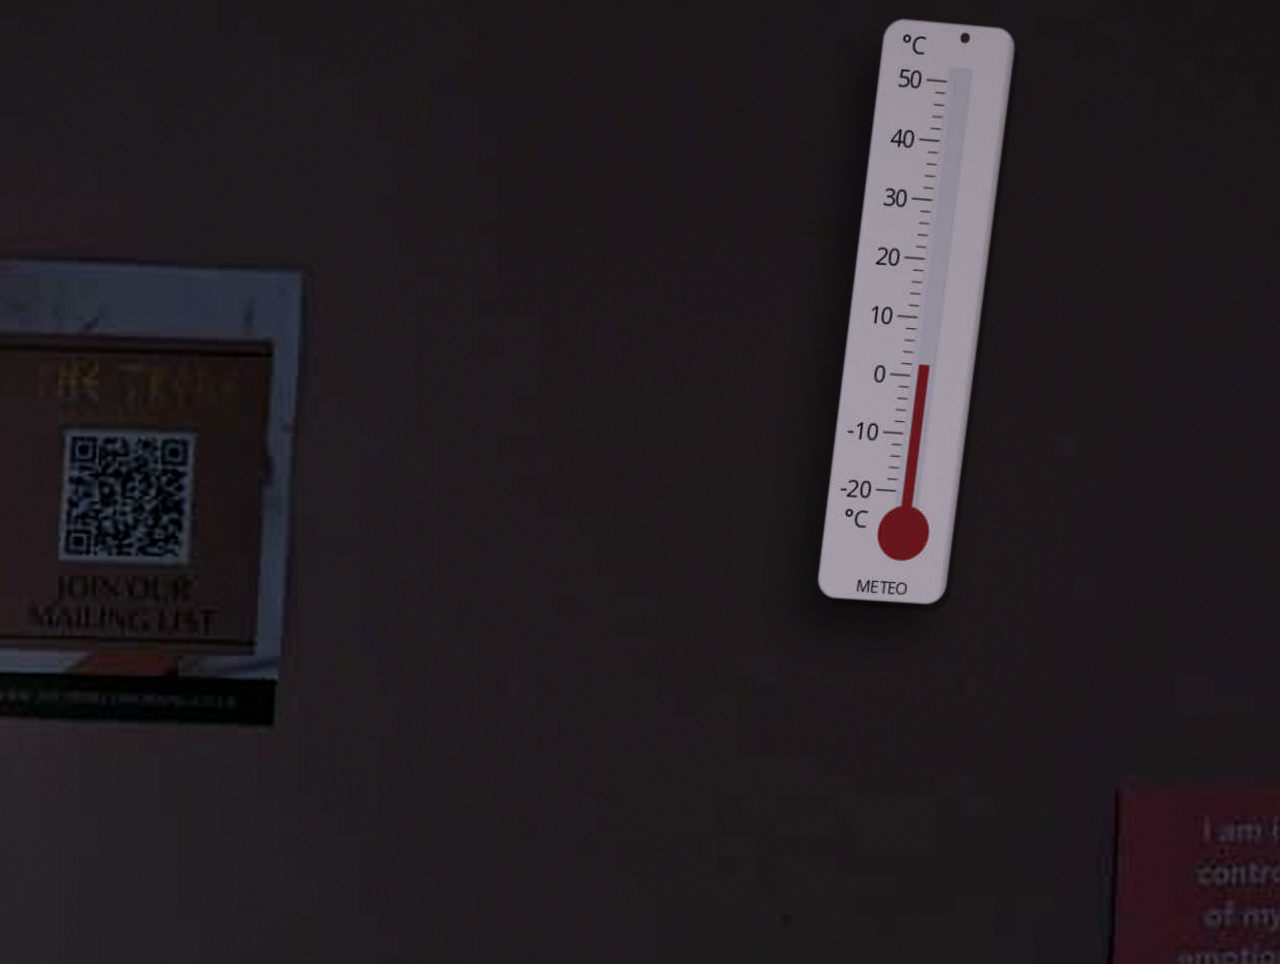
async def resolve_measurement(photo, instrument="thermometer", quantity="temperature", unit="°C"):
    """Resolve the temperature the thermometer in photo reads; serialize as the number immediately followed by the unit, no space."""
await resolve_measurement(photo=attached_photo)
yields 2°C
